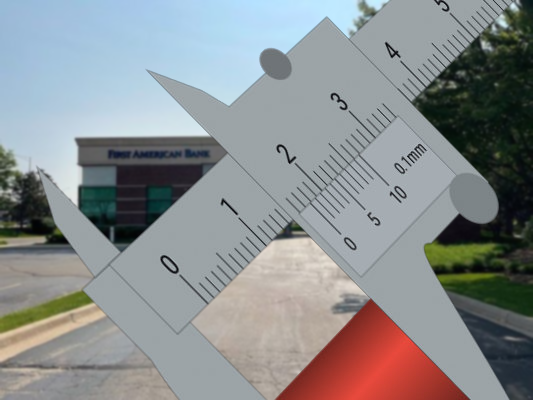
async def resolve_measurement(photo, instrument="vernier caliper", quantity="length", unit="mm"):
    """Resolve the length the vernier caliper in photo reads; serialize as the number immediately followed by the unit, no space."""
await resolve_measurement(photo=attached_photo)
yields 17.8mm
